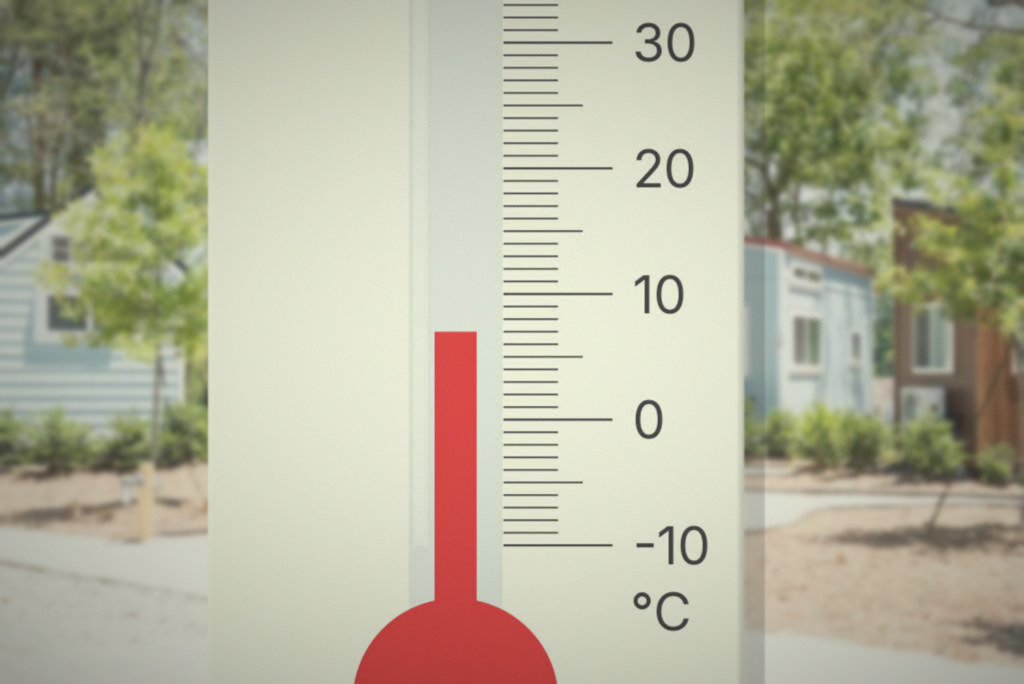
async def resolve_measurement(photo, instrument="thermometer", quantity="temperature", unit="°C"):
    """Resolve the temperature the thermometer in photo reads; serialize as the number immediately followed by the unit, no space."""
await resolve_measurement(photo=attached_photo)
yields 7°C
